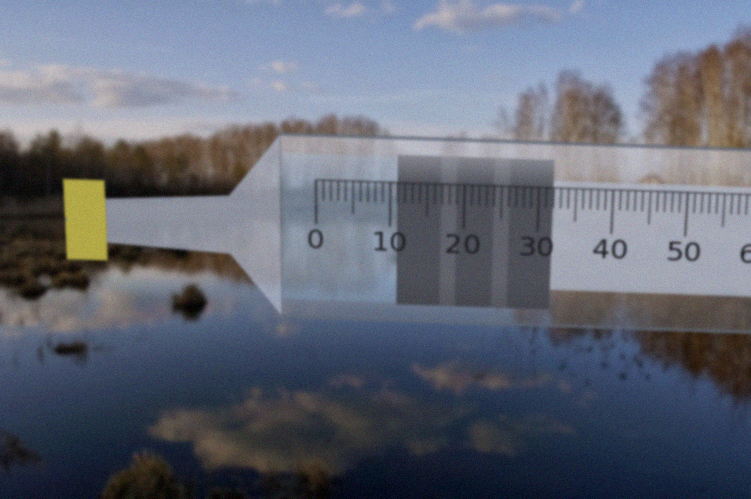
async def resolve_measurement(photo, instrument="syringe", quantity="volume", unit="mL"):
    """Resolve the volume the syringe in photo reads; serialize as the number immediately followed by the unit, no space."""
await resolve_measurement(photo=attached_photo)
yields 11mL
